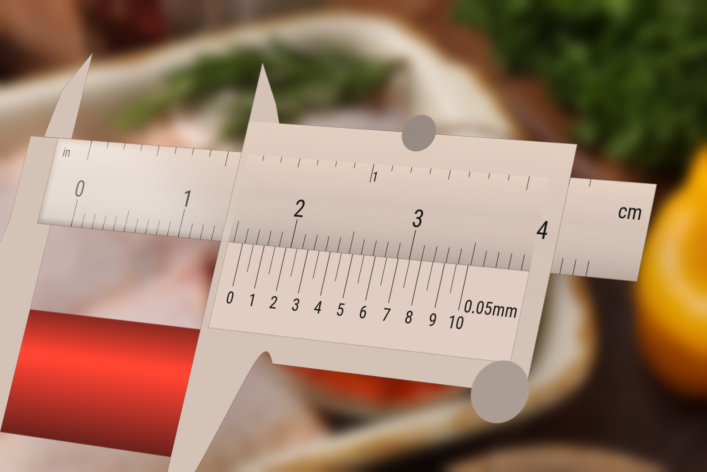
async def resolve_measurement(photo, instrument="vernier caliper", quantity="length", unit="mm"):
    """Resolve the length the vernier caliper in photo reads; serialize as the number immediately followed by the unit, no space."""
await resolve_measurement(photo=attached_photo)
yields 15.8mm
